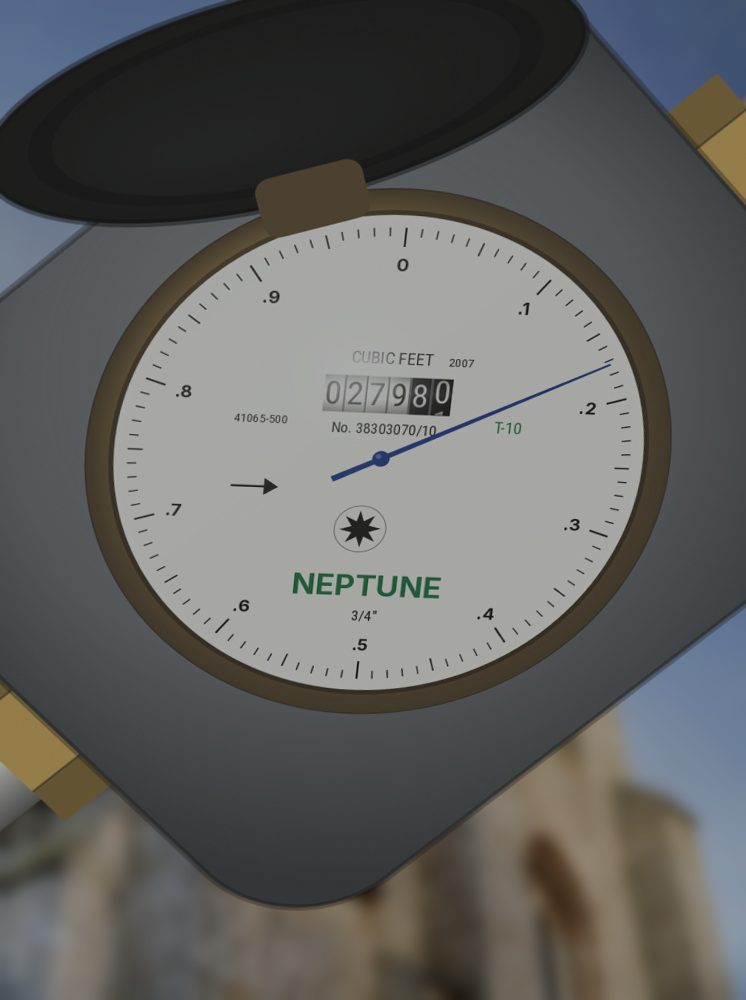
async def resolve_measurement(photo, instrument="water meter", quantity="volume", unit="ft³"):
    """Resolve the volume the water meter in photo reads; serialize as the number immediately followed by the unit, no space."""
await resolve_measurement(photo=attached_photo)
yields 27980.17ft³
